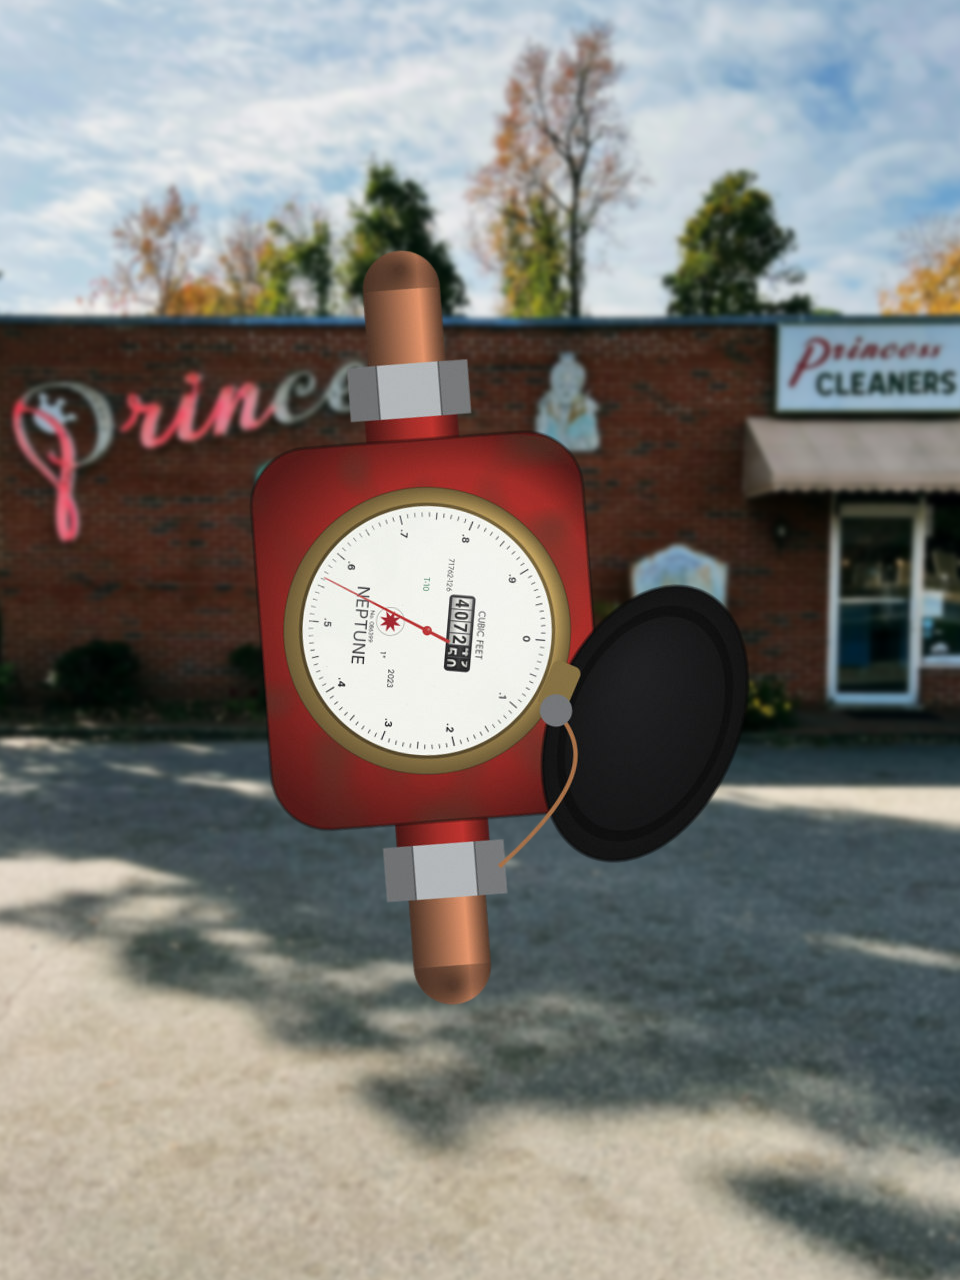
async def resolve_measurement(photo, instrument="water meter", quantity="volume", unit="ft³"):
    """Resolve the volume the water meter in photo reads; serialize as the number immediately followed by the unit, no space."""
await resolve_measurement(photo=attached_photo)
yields 407249.56ft³
